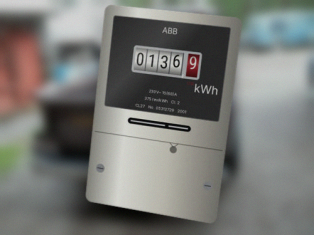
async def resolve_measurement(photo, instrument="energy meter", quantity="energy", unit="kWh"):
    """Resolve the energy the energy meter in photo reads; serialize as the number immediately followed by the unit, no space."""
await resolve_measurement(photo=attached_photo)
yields 136.9kWh
